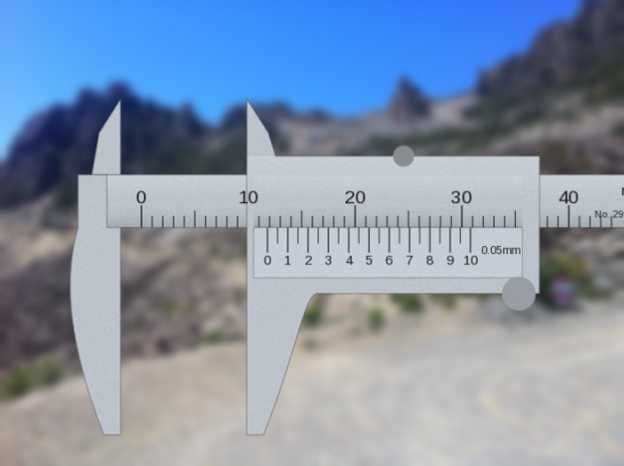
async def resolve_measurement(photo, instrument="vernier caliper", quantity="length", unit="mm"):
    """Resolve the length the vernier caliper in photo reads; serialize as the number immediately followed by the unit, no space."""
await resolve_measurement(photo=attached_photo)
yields 11.8mm
